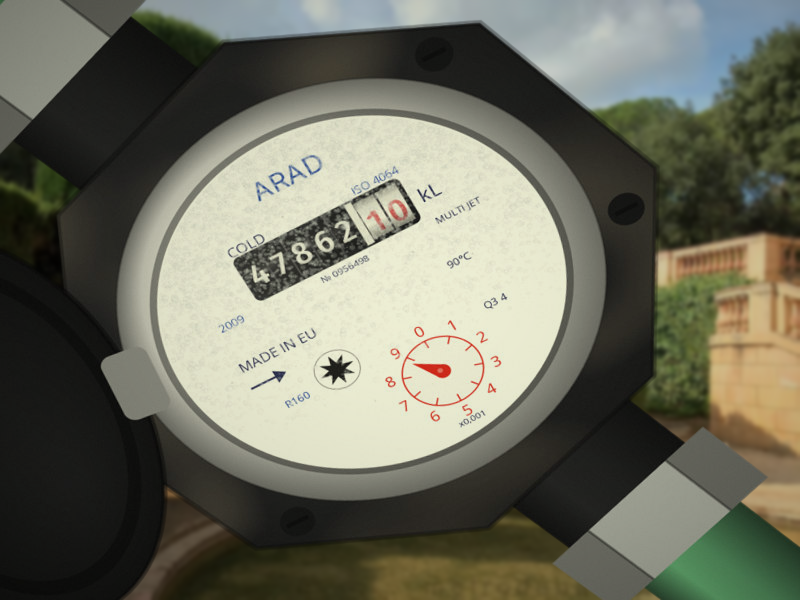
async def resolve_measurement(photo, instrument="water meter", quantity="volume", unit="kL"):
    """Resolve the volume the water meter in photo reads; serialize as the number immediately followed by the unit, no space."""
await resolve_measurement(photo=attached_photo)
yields 47862.098kL
